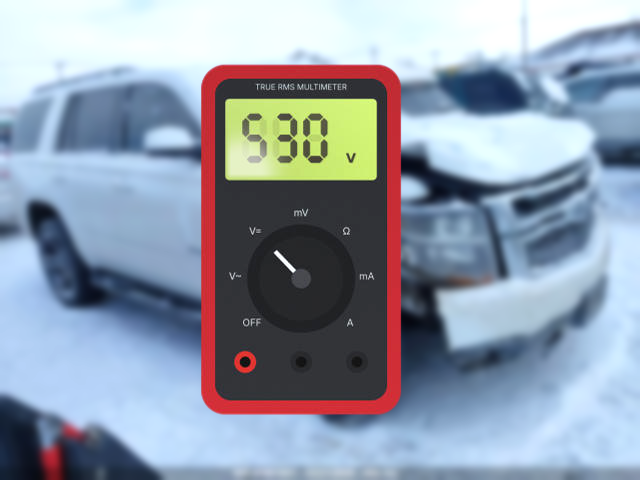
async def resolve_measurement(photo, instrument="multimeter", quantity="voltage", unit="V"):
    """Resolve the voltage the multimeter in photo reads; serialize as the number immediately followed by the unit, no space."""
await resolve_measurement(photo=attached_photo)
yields 530V
